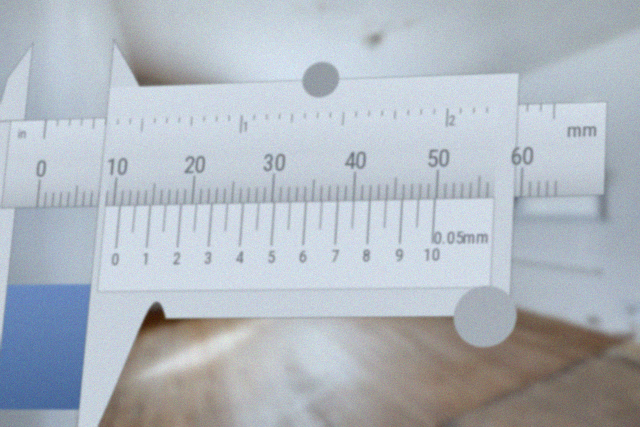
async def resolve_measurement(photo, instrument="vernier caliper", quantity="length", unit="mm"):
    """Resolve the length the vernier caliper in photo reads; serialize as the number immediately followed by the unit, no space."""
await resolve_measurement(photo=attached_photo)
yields 10.8mm
